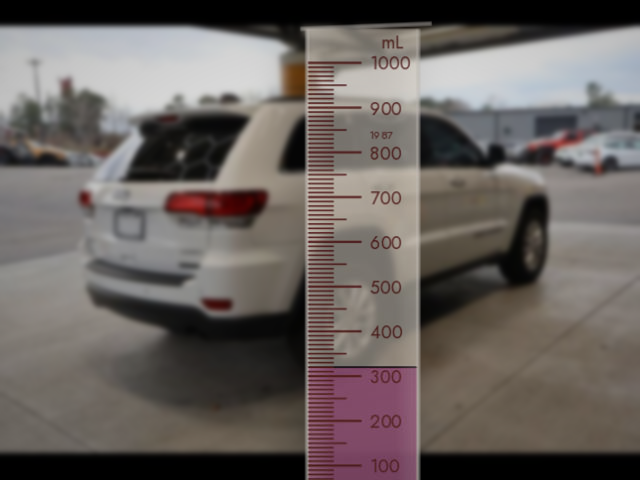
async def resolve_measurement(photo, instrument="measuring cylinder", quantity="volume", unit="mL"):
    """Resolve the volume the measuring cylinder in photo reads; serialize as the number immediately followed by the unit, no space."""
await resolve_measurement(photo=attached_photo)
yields 320mL
